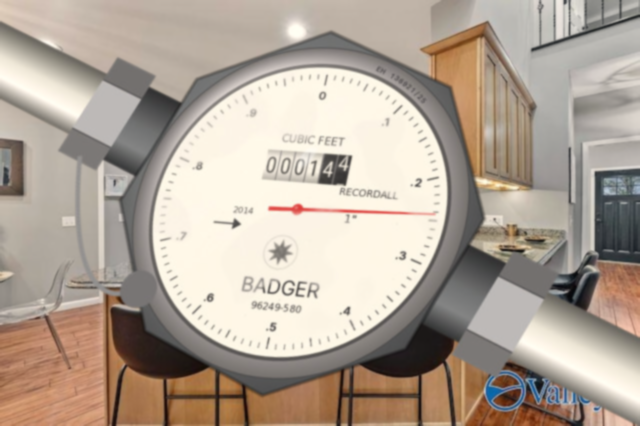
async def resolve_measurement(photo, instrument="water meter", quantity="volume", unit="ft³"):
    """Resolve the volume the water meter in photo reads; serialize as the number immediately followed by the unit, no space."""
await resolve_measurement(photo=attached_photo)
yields 144.24ft³
